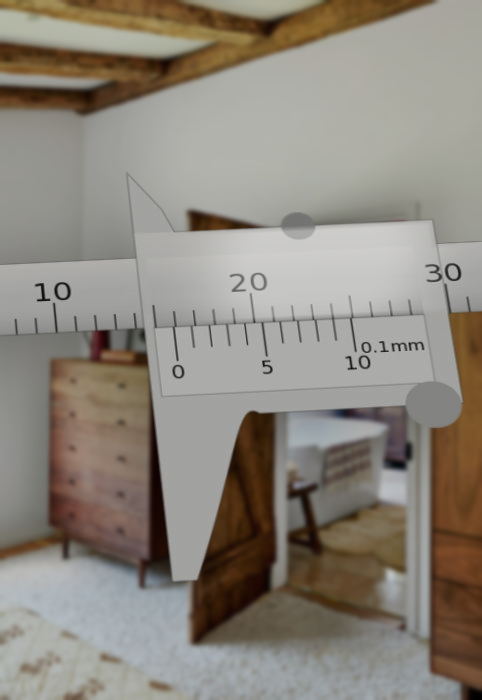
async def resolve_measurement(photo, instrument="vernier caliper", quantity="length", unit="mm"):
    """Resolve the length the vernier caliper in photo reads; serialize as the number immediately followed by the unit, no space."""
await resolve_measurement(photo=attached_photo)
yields 15.9mm
